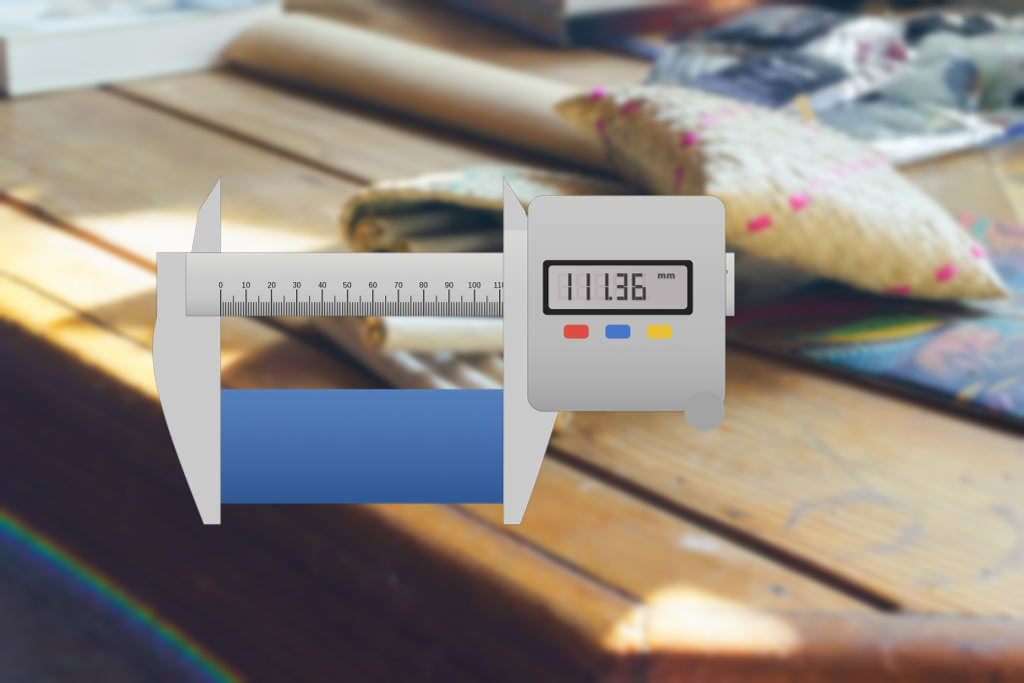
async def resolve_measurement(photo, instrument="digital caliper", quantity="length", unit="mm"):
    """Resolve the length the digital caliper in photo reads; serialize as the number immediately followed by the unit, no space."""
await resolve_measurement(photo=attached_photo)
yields 111.36mm
